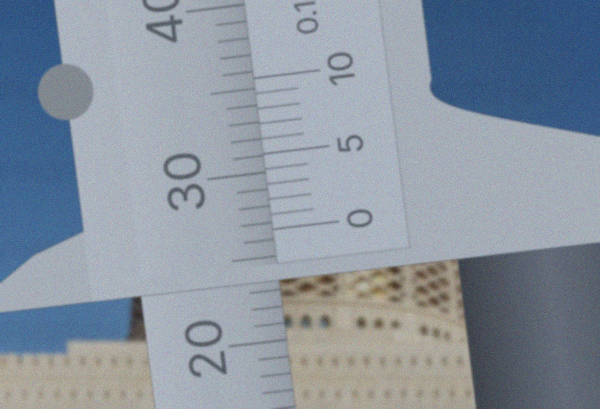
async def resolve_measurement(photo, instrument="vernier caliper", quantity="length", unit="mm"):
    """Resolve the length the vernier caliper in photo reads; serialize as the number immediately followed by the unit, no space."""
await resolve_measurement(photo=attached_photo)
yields 26.6mm
